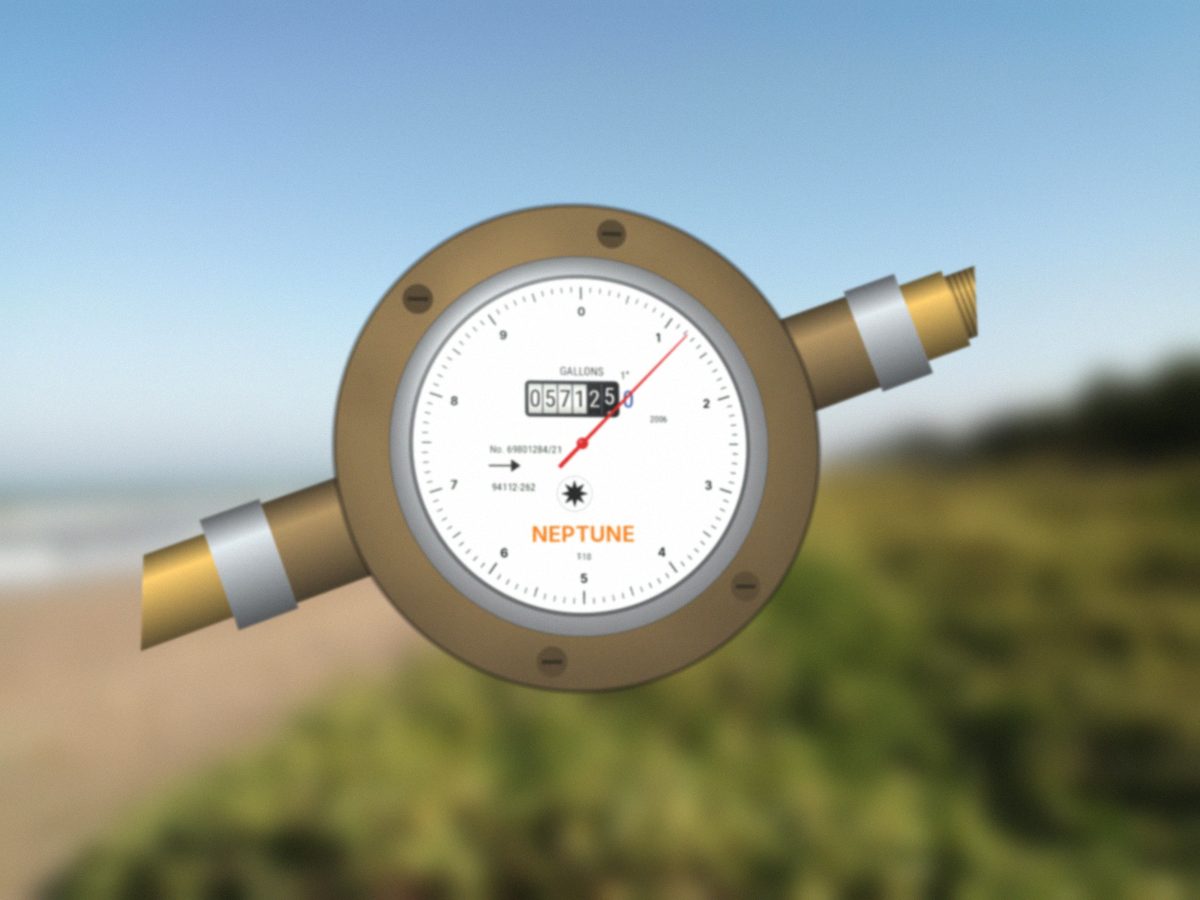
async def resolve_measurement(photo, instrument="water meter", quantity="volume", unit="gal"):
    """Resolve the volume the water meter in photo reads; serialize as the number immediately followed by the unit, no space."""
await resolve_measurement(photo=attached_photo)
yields 571251.2gal
